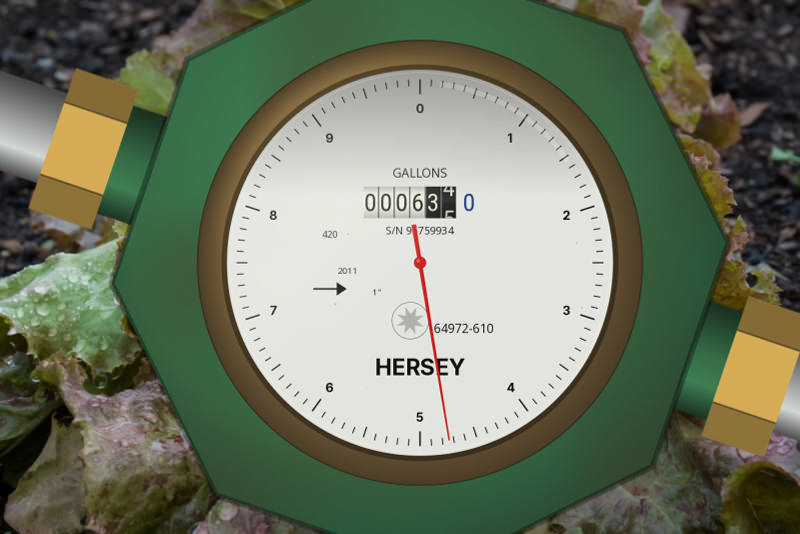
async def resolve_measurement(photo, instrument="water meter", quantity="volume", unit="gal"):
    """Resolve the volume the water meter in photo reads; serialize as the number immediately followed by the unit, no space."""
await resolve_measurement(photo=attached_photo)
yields 6344.7gal
